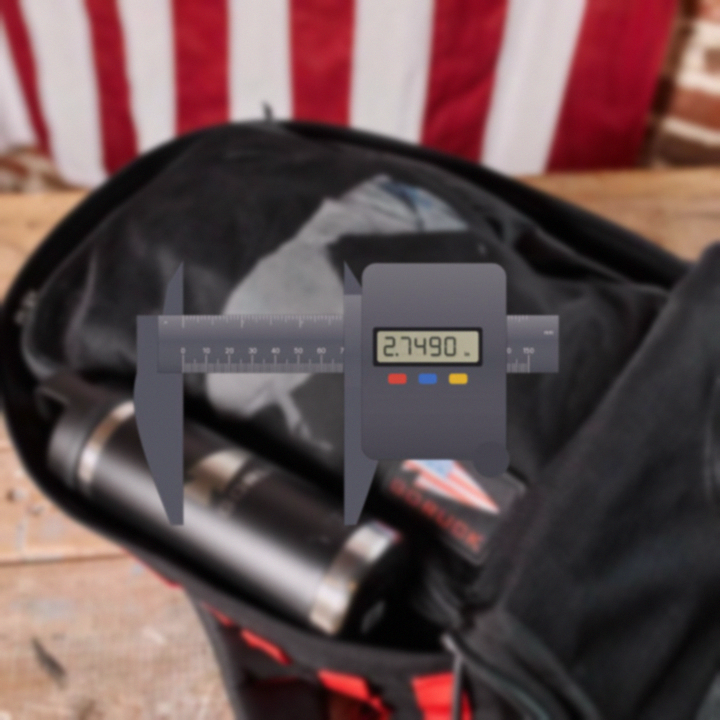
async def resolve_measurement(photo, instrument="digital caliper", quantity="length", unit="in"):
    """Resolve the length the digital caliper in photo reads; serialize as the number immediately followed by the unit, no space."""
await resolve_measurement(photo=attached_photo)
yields 2.7490in
